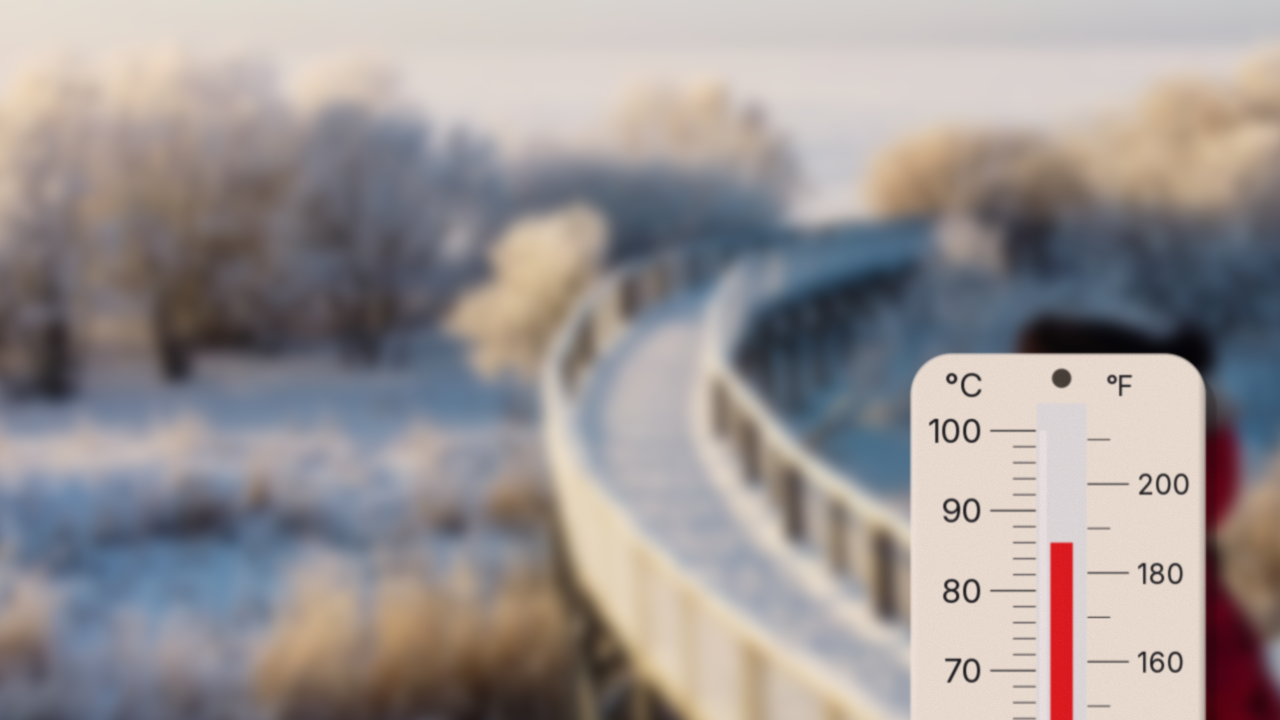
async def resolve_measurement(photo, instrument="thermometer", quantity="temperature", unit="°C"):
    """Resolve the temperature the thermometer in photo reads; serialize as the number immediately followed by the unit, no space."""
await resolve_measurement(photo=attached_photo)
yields 86°C
